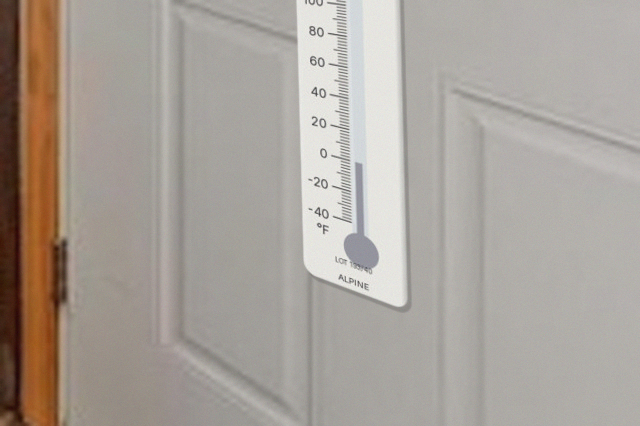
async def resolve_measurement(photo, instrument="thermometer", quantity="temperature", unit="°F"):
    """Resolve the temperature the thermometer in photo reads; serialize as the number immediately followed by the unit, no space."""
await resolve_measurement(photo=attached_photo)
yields 0°F
